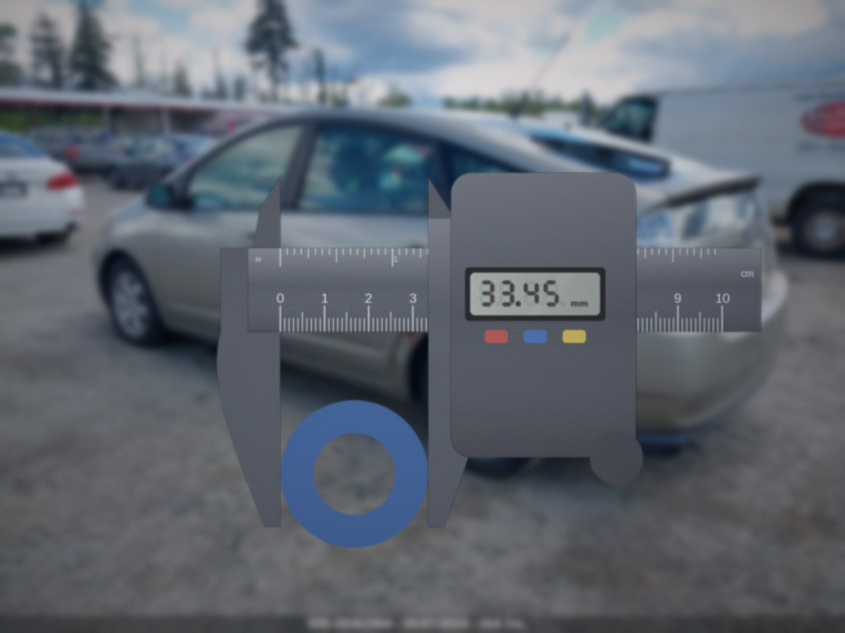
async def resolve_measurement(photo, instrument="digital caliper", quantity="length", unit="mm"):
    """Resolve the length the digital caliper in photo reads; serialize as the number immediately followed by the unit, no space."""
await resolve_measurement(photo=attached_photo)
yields 33.45mm
